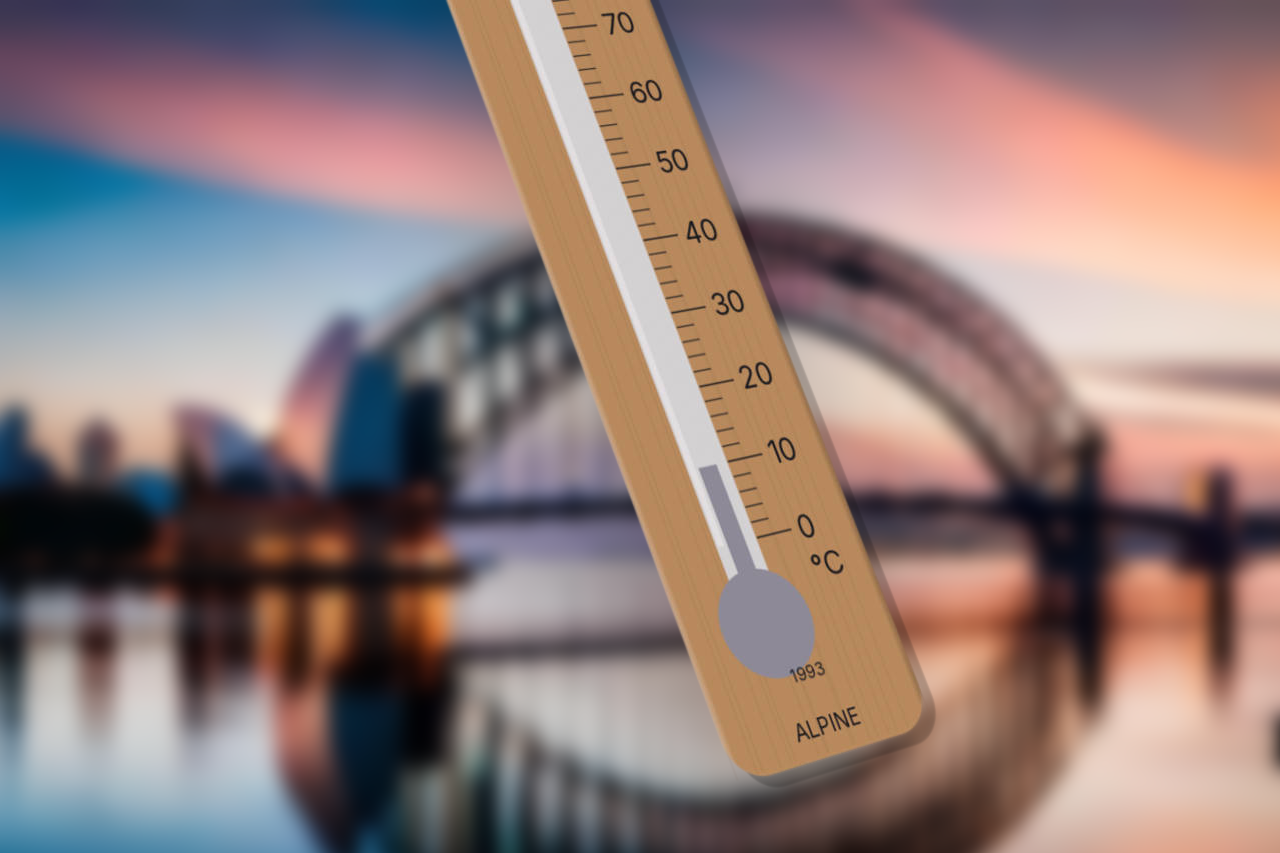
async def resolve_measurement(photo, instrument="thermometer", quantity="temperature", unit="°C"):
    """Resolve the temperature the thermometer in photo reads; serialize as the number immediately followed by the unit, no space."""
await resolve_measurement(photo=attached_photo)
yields 10°C
